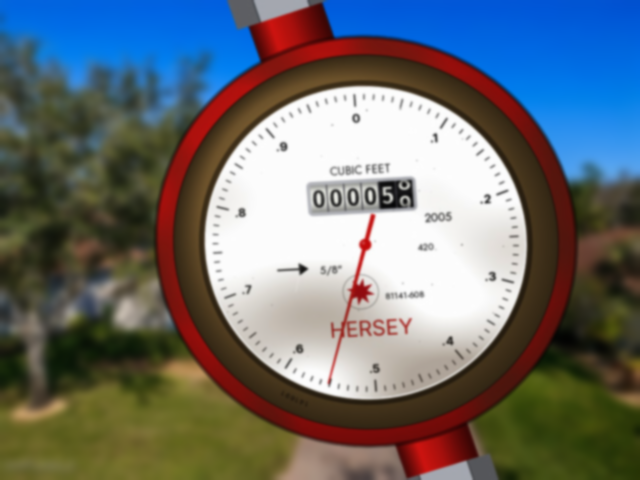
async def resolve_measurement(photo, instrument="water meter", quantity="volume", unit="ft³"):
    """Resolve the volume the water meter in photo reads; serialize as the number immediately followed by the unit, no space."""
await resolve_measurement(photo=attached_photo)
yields 58.55ft³
